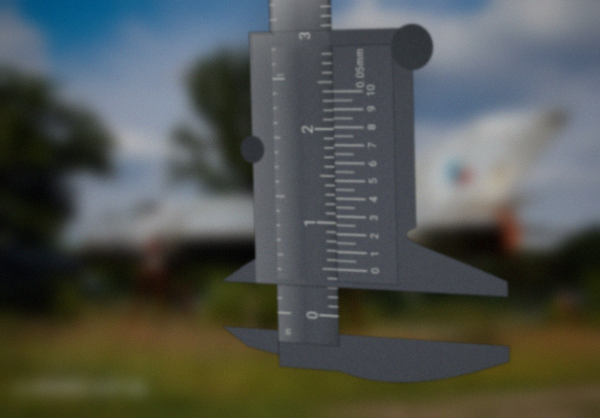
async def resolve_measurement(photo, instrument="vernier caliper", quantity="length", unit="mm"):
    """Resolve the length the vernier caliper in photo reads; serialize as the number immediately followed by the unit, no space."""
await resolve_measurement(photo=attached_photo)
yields 5.0mm
